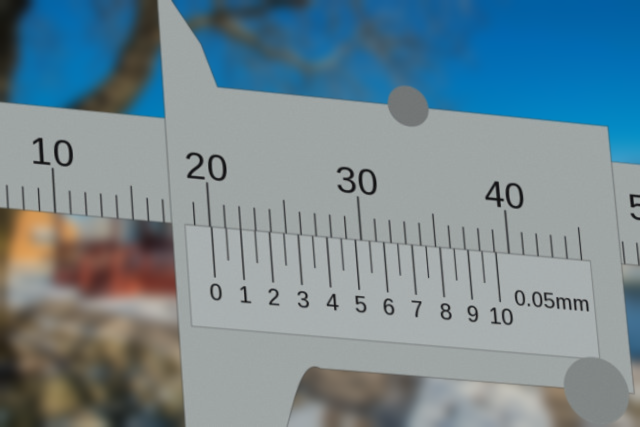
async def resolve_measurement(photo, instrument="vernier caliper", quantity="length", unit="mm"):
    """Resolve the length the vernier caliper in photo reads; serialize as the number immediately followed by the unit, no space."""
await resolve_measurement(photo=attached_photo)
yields 20.1mm
